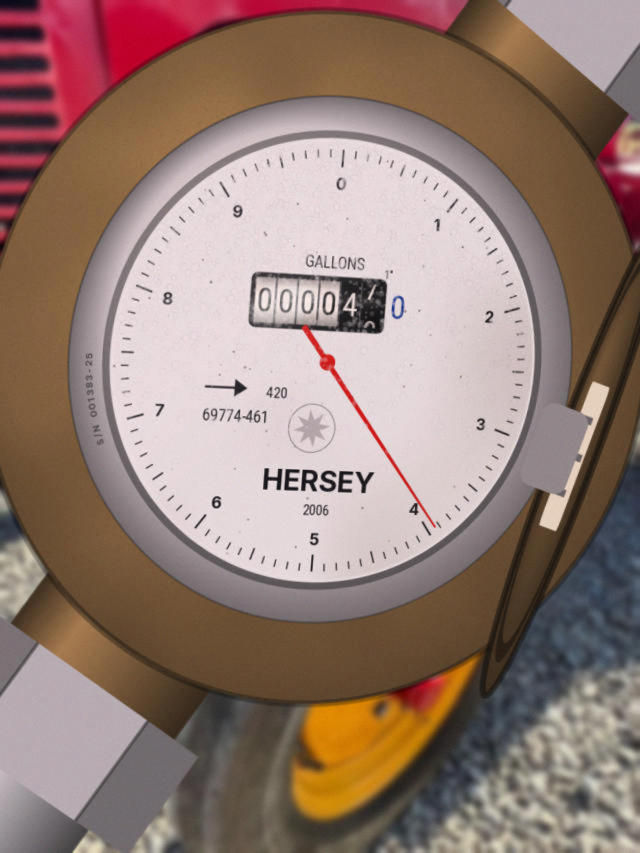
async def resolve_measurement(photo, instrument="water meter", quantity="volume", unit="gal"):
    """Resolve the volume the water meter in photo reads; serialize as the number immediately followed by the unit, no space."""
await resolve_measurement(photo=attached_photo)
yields 473.9gal
